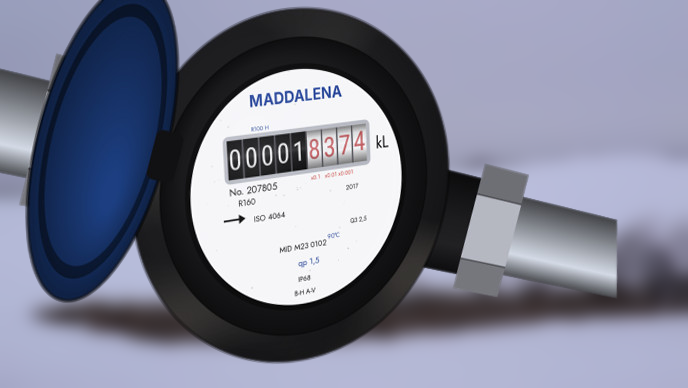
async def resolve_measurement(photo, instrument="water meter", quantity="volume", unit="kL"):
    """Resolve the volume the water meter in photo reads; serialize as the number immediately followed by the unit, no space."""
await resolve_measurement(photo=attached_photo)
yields 1.8374kL
